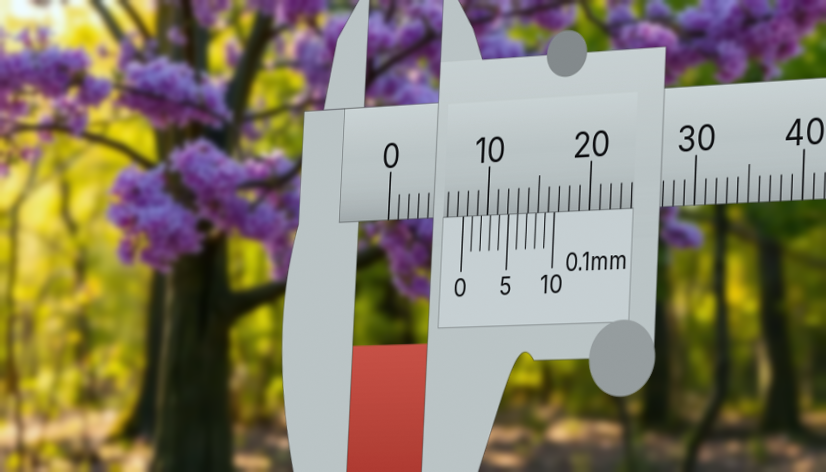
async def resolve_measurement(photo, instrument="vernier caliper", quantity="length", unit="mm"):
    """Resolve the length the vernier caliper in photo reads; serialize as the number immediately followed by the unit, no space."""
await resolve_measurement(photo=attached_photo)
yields 7.6mm
